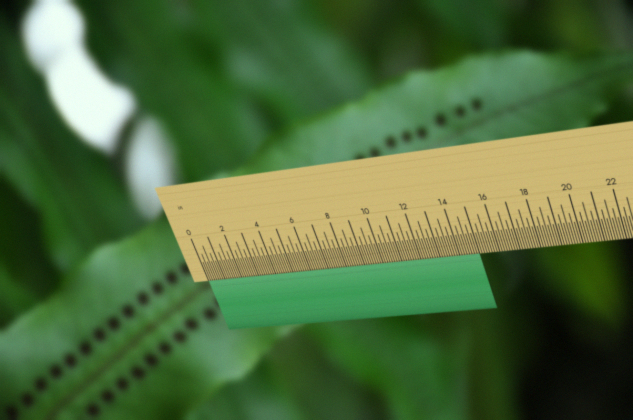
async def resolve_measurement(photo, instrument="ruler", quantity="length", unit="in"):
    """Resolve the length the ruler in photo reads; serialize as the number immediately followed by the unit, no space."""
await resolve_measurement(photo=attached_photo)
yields 15in
